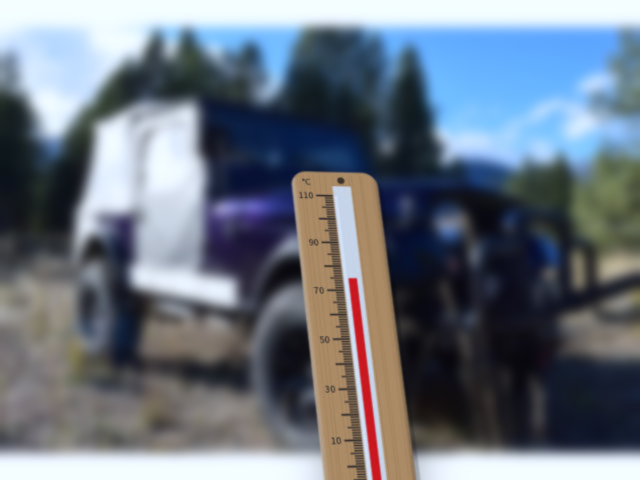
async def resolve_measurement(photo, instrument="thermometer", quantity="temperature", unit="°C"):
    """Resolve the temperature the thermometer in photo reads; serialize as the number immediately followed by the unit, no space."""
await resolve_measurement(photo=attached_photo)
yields 75°C
